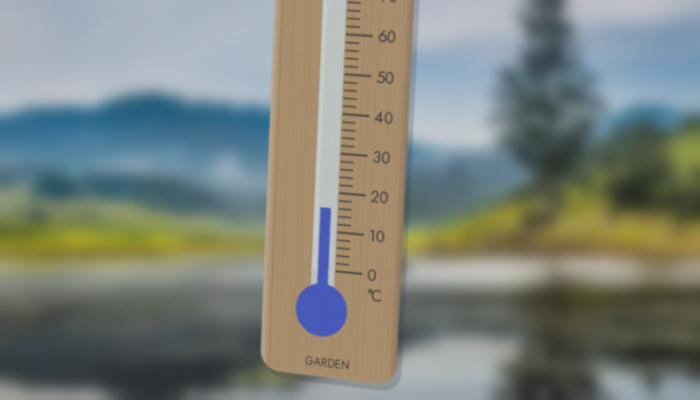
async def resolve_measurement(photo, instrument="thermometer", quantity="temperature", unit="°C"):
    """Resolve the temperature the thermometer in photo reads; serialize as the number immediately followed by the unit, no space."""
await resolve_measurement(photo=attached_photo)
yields 16°C
